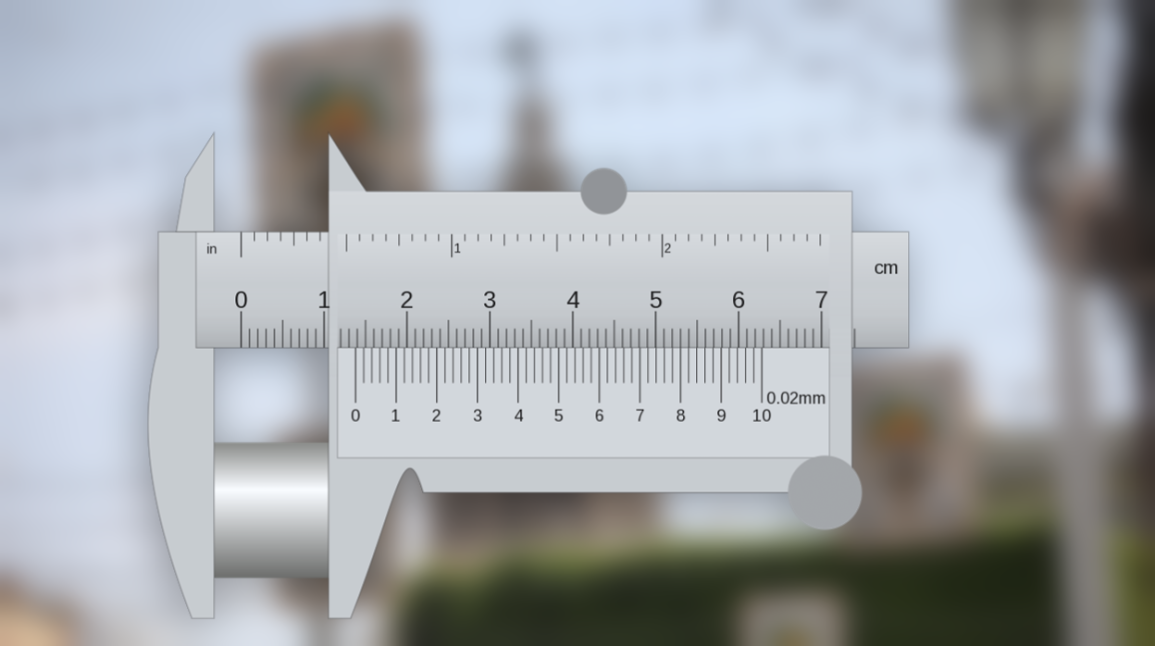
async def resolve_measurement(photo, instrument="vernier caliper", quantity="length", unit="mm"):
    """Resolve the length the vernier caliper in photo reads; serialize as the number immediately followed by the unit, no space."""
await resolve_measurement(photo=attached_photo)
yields 13.8mm
